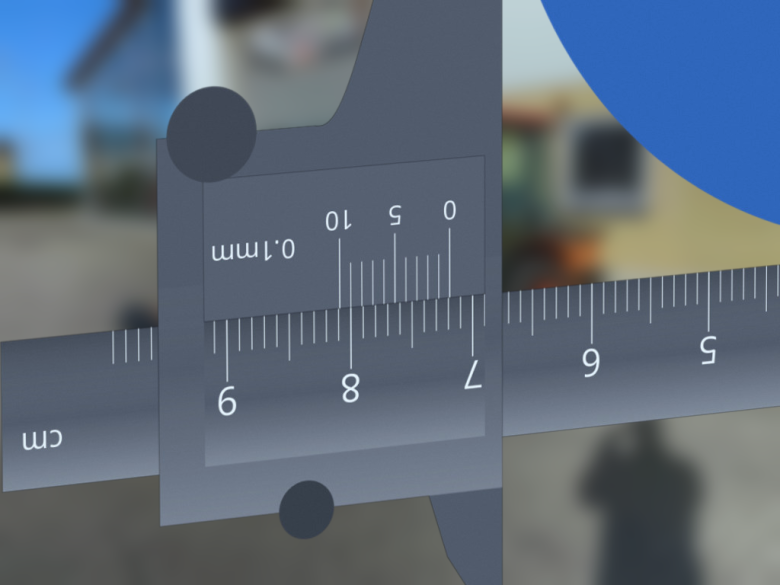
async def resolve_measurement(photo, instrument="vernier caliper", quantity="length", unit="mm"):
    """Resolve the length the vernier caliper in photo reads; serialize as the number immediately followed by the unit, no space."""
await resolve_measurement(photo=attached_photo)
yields 71.9mm
